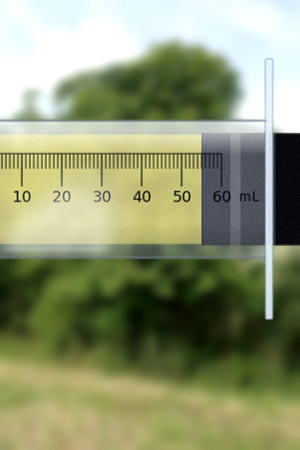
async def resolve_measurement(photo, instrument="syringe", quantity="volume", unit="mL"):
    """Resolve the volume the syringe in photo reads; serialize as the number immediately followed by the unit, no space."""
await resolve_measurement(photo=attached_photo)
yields 55mL
